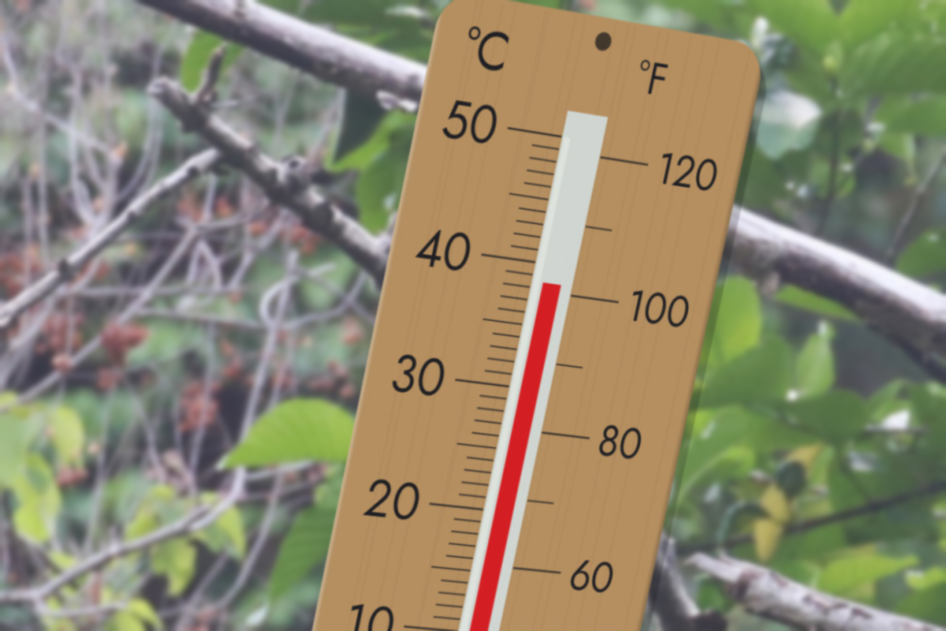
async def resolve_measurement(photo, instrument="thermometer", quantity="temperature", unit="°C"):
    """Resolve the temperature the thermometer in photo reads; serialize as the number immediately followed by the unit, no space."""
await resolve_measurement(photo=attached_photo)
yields 38.5°C
